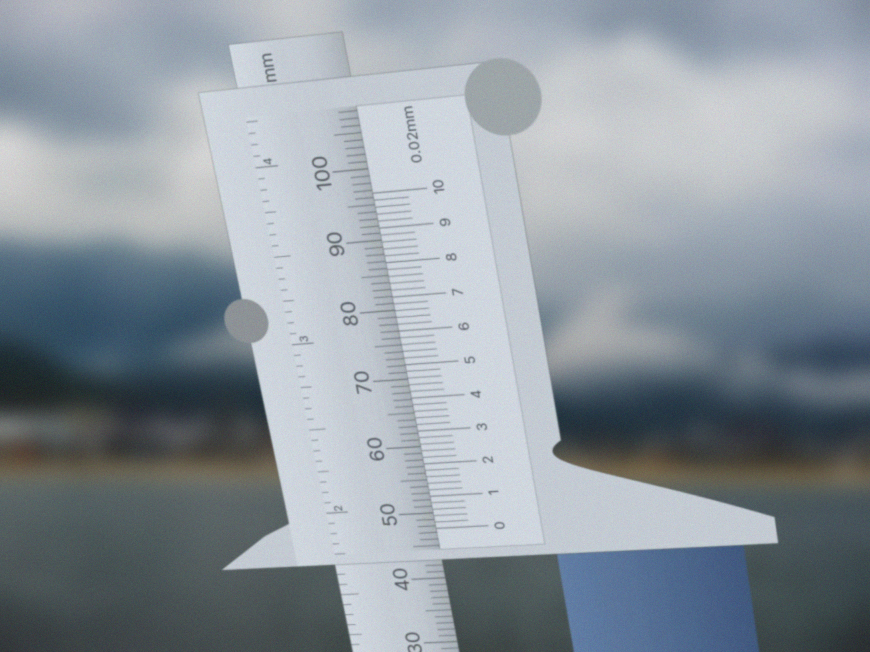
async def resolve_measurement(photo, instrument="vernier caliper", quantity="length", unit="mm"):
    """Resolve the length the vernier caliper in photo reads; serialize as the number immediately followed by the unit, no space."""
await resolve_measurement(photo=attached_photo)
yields 47.6mm
